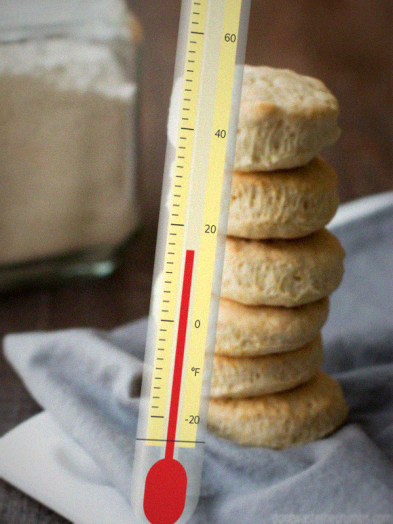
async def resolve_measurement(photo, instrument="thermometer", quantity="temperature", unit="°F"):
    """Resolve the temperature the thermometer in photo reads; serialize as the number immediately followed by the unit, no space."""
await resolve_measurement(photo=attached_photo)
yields 15°F
